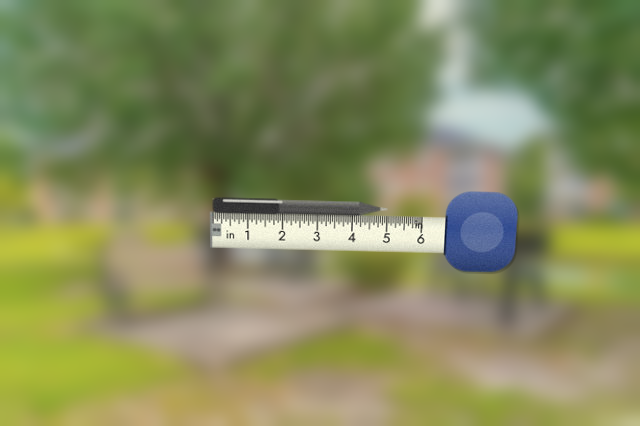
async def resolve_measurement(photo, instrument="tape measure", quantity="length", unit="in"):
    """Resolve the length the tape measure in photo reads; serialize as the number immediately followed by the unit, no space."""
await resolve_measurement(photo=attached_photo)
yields 5in
